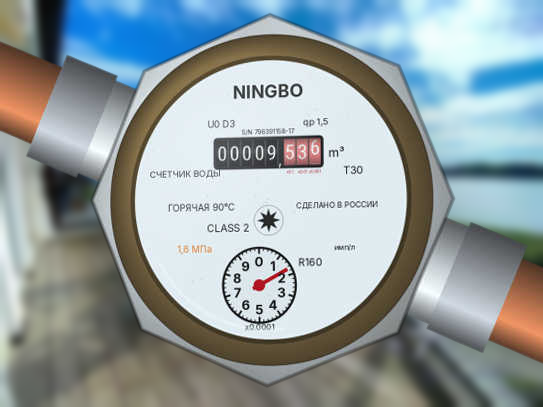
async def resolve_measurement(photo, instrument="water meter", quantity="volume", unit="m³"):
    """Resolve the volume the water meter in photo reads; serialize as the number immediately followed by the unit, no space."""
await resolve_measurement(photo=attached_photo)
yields 9.5361m³
